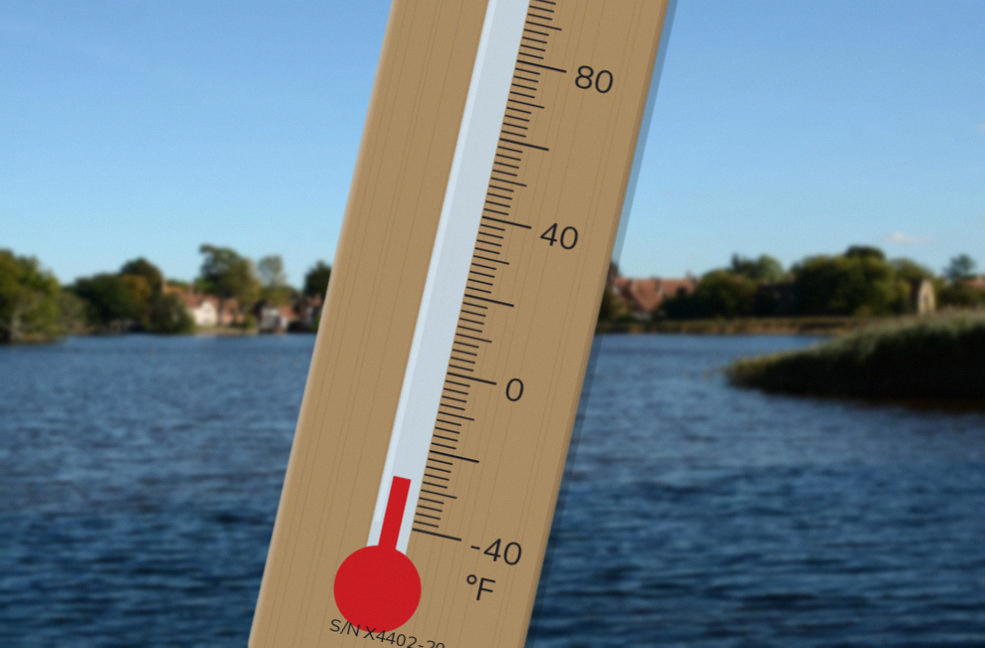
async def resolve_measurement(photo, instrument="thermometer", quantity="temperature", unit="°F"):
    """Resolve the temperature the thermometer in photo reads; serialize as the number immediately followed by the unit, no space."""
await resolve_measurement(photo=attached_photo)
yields -28°F
